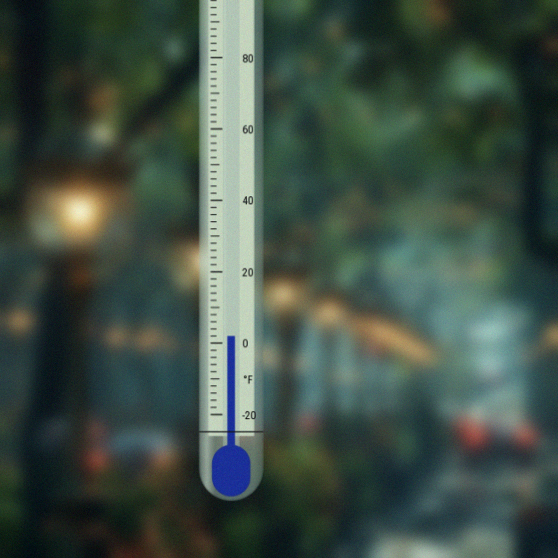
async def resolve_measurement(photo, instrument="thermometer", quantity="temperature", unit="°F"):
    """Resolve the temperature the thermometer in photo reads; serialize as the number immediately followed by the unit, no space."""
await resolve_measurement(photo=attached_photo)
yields 2°F
